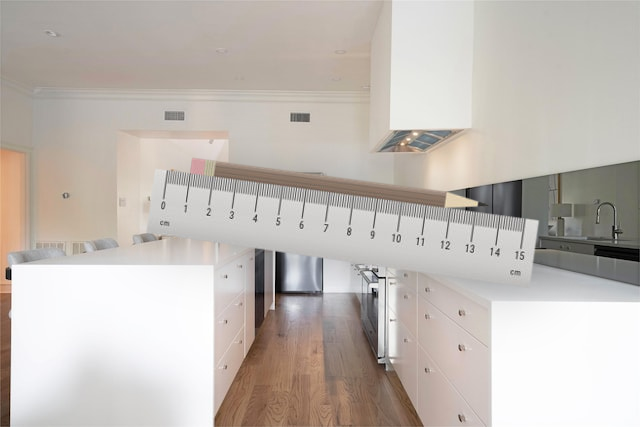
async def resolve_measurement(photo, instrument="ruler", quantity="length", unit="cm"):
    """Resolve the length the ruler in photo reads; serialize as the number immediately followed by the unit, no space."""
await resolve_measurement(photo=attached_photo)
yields 12.5cm
